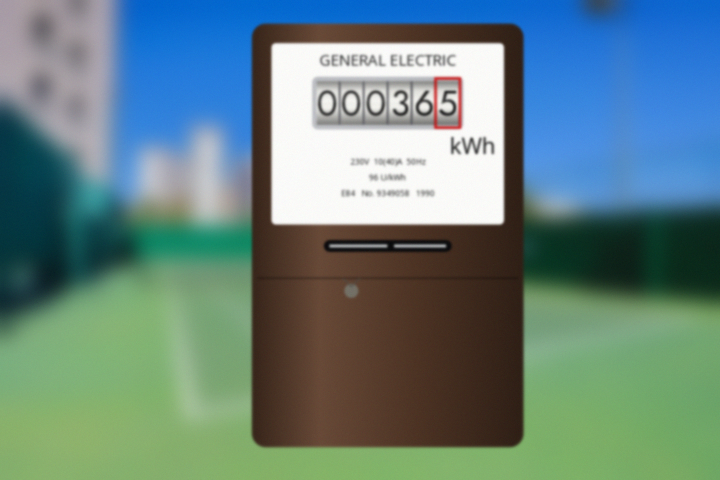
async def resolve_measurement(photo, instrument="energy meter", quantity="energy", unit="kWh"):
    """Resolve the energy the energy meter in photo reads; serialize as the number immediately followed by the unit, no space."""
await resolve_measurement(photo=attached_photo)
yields 36.5kWh
